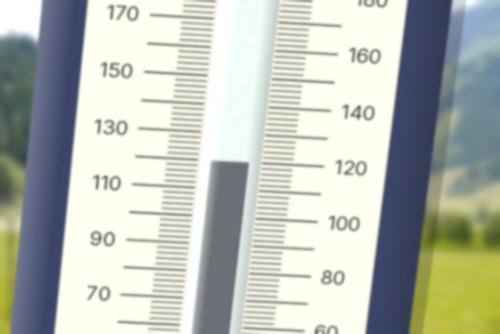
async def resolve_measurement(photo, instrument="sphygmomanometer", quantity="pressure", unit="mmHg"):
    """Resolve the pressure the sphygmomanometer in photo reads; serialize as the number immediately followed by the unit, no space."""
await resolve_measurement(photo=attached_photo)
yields 120mmHg
